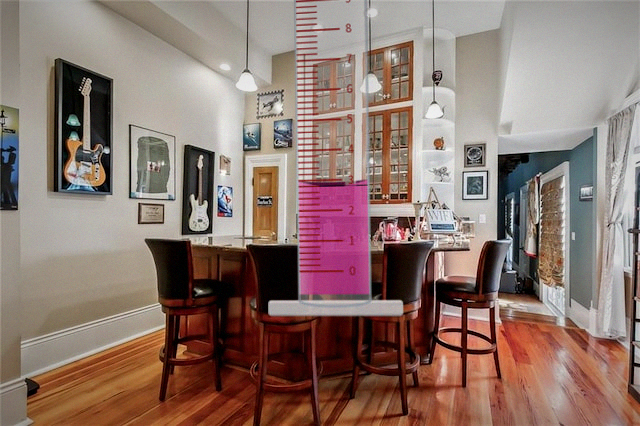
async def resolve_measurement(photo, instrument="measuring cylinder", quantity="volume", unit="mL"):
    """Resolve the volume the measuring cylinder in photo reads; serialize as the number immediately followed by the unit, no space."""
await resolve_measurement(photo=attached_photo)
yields 2.8mL
